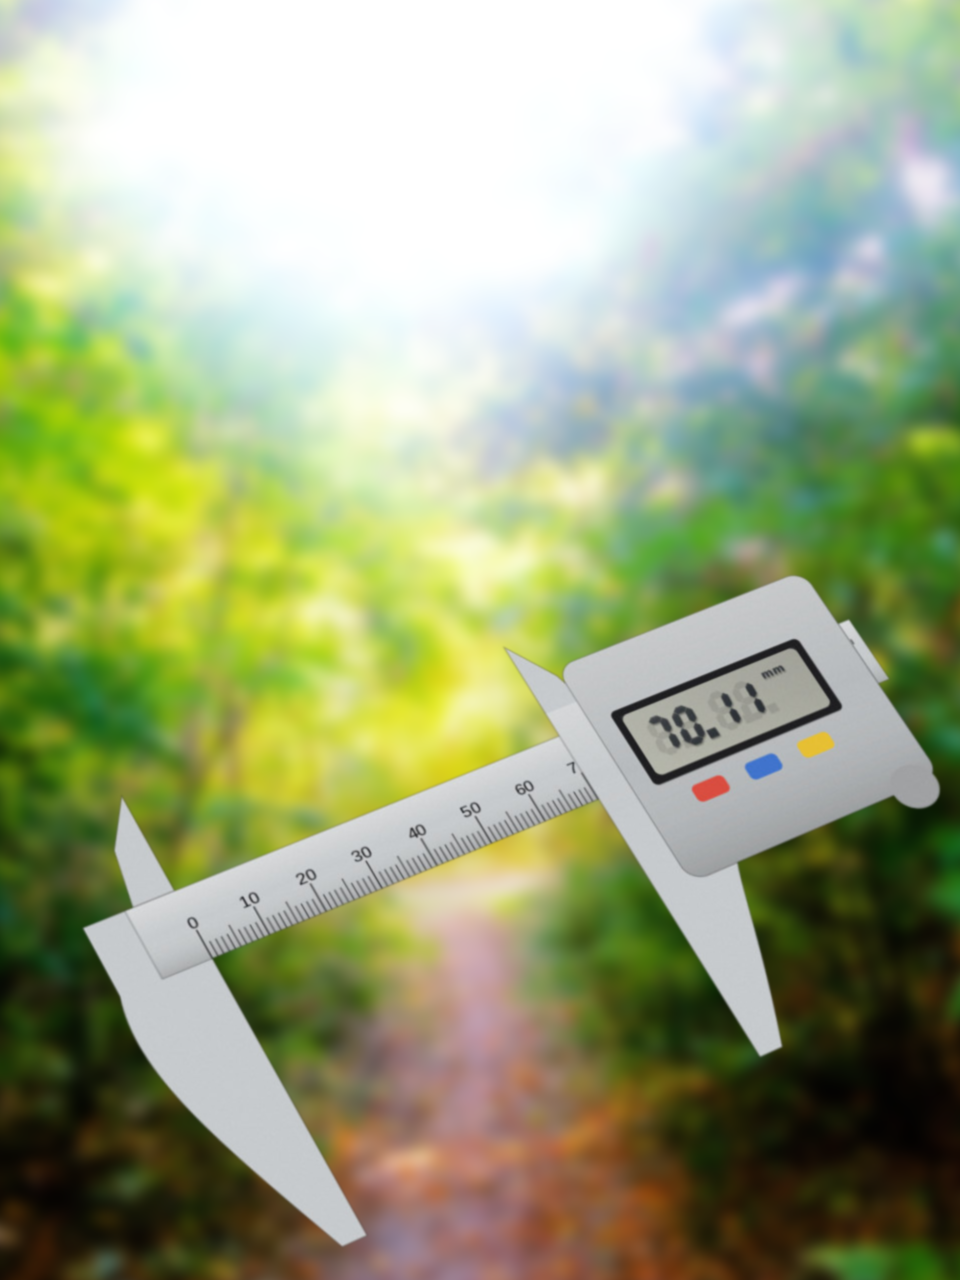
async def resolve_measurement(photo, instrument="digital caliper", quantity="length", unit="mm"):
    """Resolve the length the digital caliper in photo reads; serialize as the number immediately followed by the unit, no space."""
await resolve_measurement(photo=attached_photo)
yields 70.11mm
